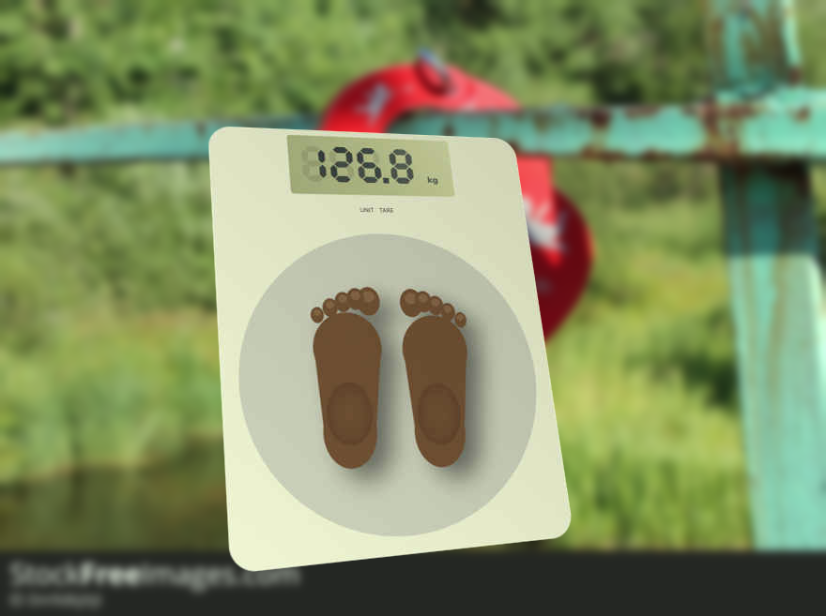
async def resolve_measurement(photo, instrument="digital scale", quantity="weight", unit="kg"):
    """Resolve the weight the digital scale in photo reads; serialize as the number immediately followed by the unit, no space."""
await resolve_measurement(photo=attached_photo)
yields 126.8kg
